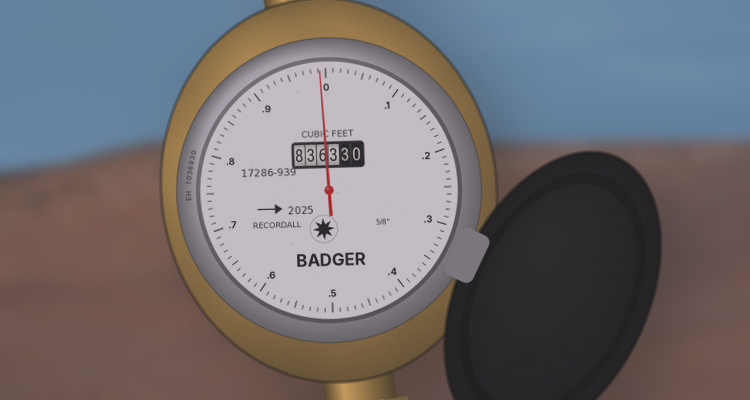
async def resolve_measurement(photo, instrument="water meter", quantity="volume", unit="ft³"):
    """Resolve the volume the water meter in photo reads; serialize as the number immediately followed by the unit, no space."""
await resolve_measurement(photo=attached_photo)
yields 836329.99ft³
